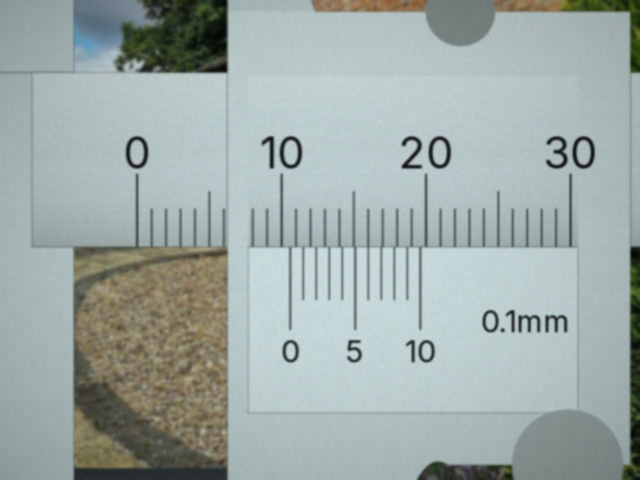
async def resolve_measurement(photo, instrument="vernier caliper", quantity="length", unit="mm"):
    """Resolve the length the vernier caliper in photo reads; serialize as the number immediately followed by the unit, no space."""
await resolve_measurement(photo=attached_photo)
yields 10.6mm
